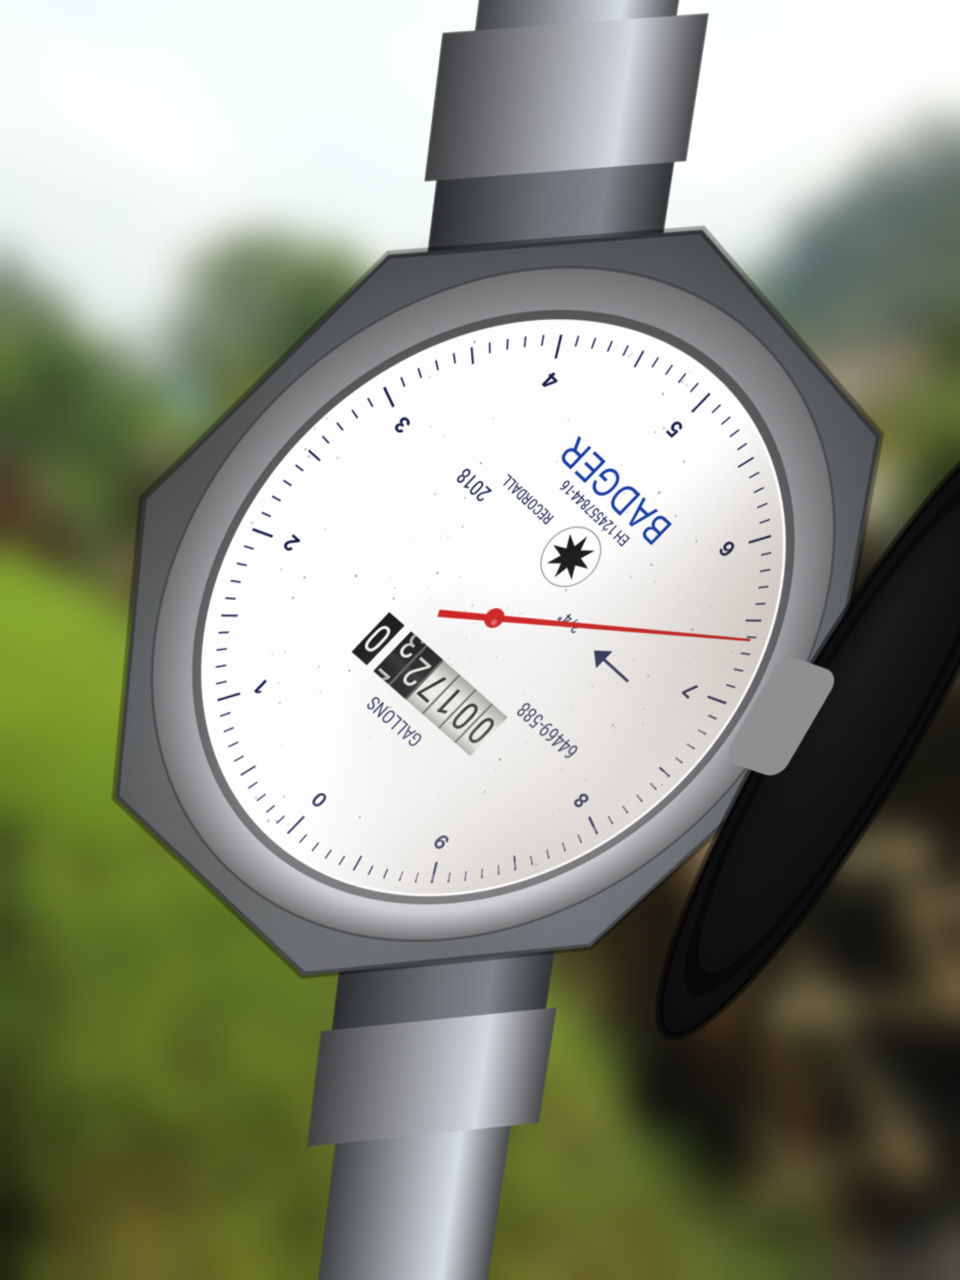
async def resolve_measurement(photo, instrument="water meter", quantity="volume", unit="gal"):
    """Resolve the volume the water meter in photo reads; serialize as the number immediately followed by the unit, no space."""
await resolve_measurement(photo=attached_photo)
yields 17226.6gal
